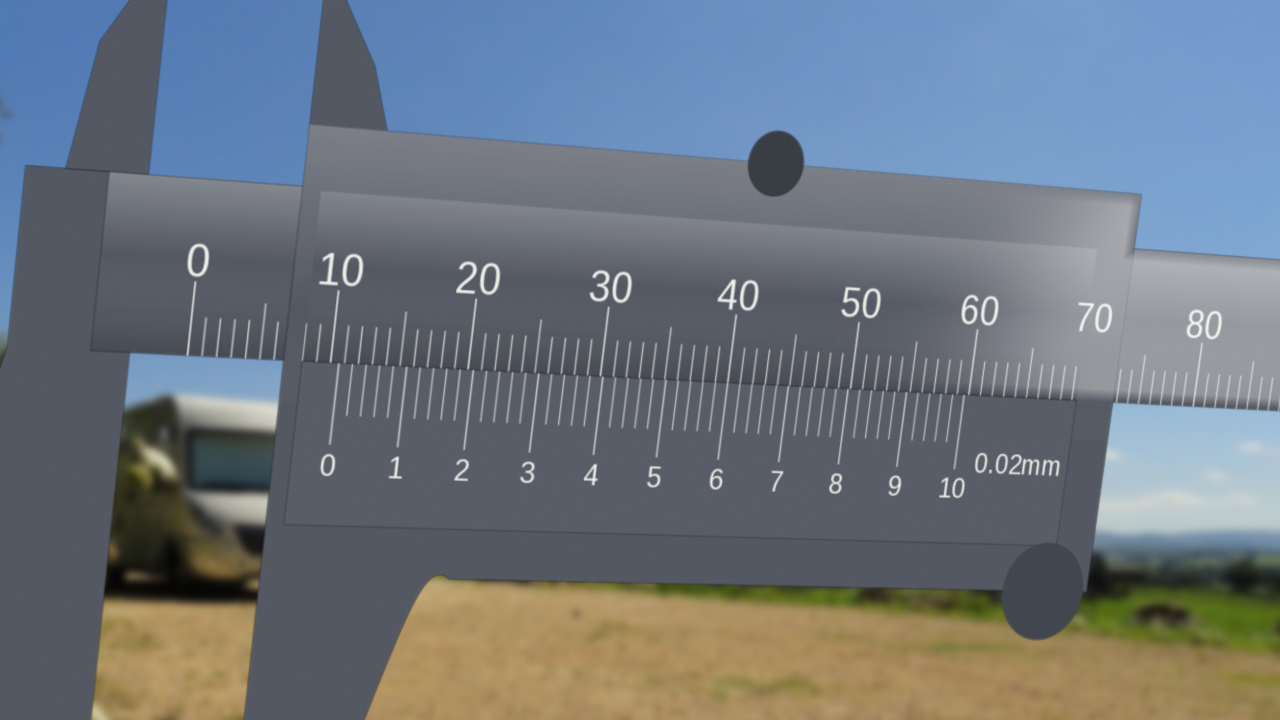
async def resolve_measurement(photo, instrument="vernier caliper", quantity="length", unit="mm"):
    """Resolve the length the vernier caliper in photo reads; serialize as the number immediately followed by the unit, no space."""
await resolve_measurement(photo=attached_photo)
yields 10.6mm
